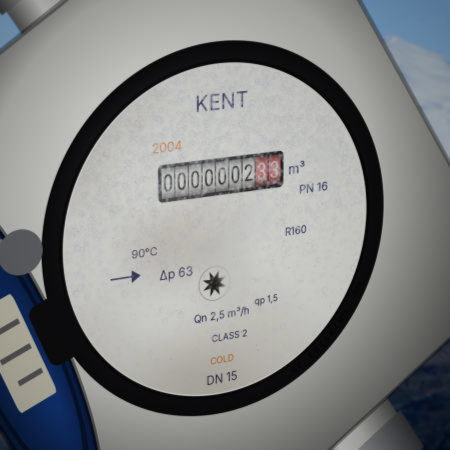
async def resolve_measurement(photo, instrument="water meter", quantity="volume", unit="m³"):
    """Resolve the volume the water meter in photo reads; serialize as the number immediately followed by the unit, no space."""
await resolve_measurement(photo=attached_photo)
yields 2.33m³
